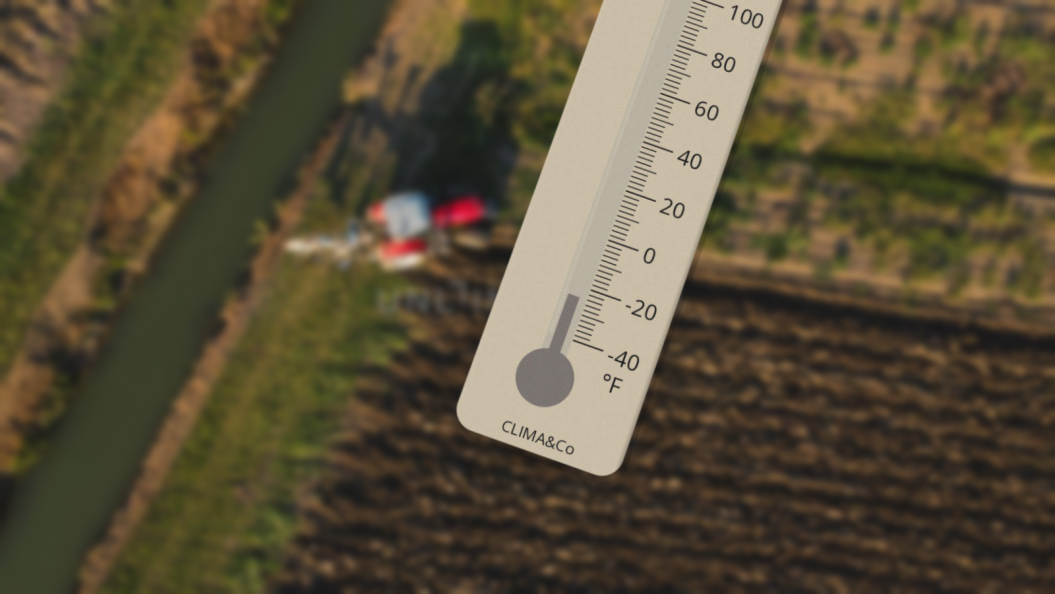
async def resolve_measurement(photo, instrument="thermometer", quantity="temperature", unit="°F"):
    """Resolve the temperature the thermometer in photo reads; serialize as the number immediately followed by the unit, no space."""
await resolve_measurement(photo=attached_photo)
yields -24°F
